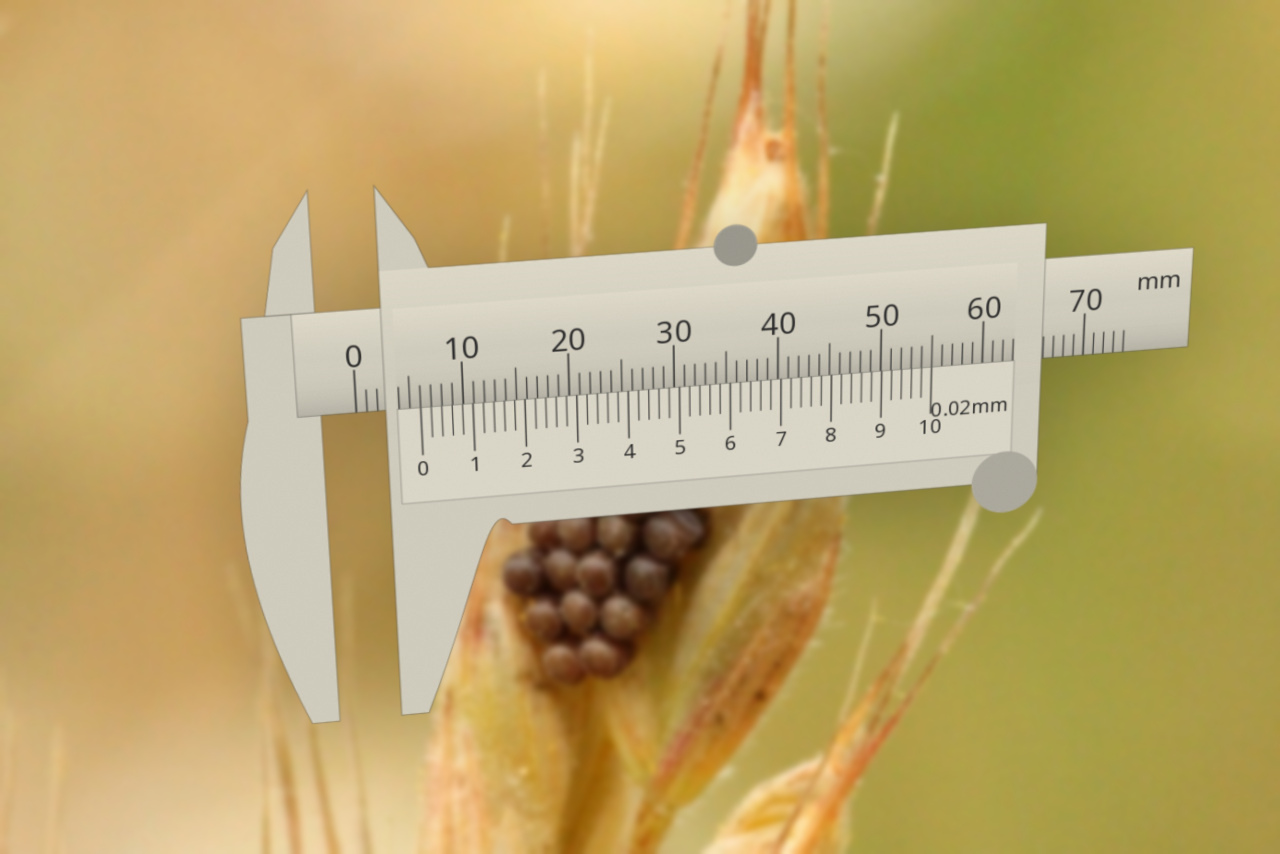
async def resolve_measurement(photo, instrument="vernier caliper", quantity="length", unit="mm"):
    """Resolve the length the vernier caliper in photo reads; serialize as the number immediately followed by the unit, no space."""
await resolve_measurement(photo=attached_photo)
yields 6.0mm
